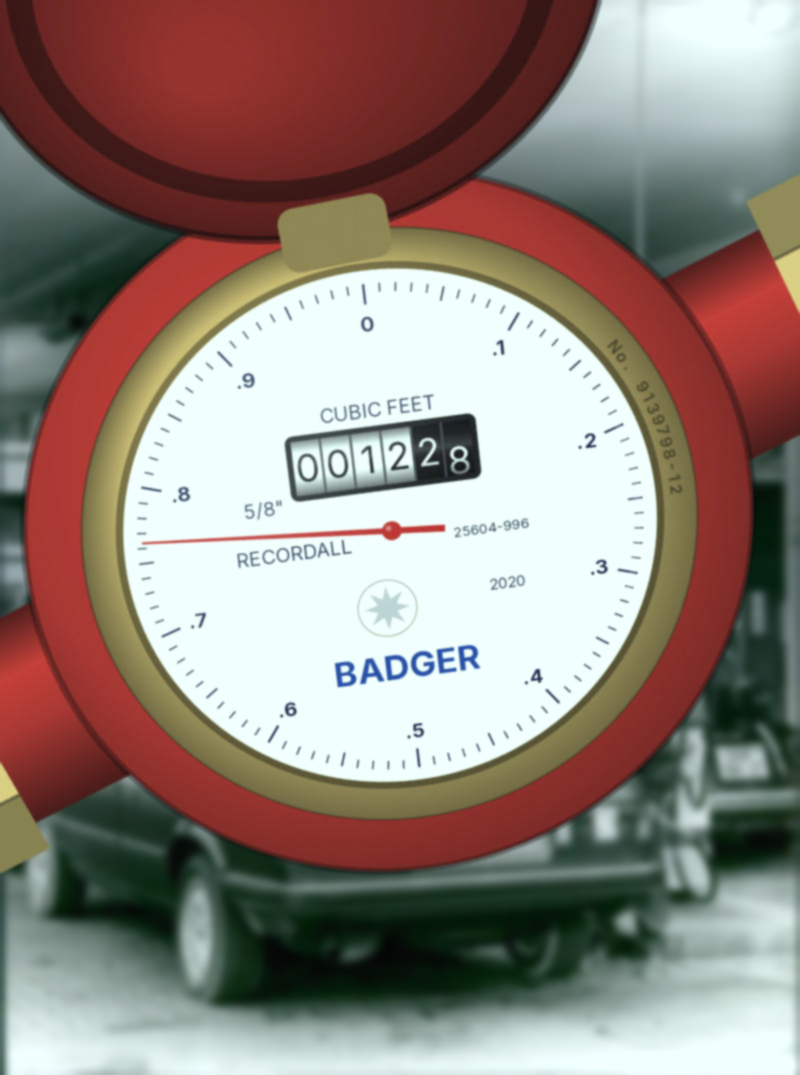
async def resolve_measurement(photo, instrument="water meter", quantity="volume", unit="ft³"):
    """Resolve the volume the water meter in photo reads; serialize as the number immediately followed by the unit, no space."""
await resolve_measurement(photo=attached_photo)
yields 1227.76ft³
